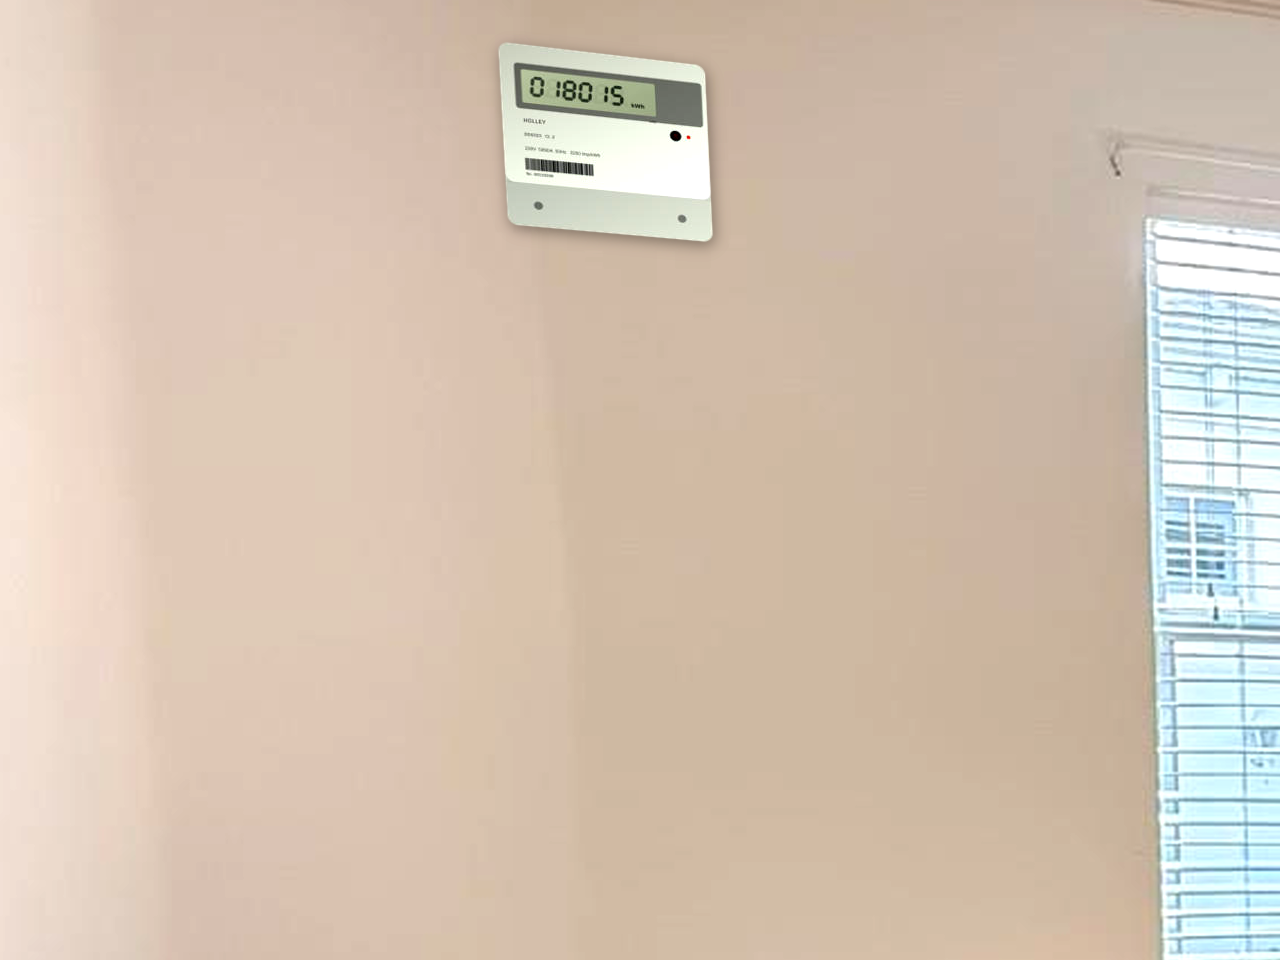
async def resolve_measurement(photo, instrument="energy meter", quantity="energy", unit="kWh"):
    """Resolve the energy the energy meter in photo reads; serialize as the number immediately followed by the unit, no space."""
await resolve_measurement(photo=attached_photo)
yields 18015kWh
